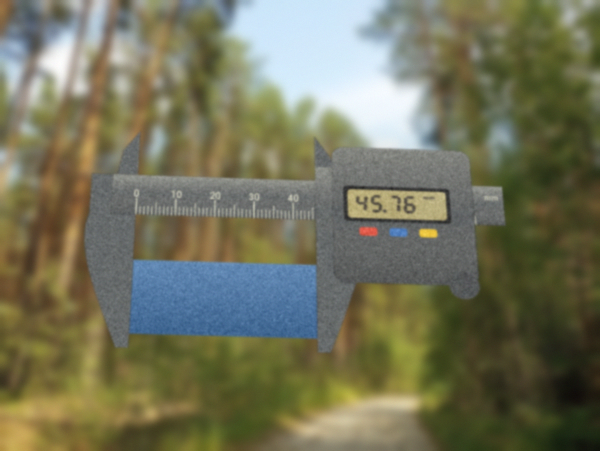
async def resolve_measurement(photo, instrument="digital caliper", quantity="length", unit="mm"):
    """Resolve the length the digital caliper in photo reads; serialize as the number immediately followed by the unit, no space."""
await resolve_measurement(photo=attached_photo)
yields 45.76mm
